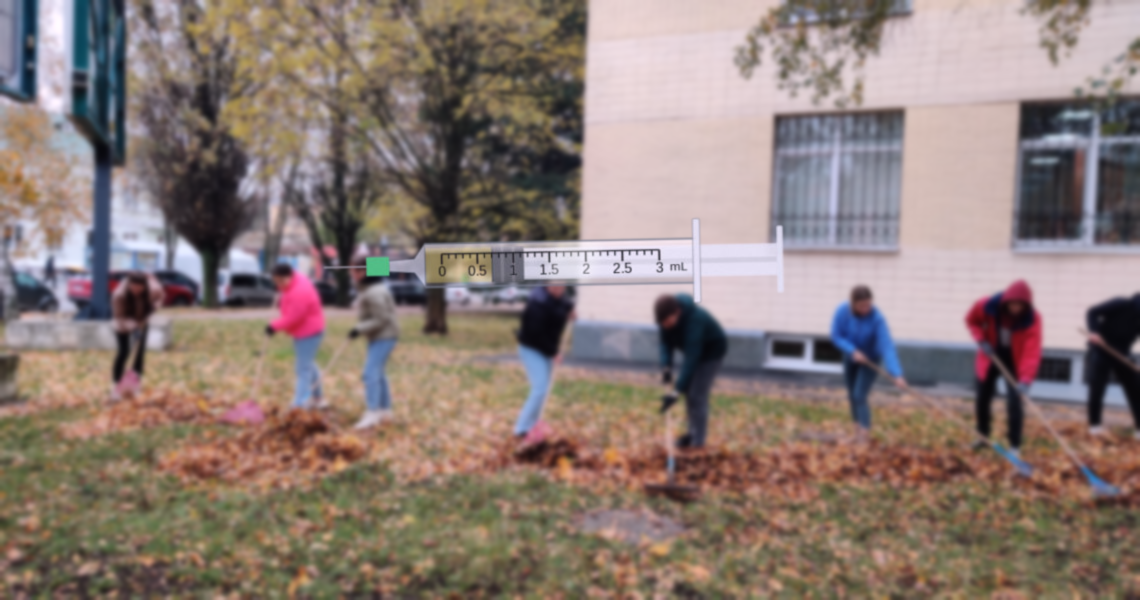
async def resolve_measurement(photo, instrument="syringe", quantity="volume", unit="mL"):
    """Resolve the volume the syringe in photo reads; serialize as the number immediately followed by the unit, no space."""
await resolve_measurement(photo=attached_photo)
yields 0.7mL
